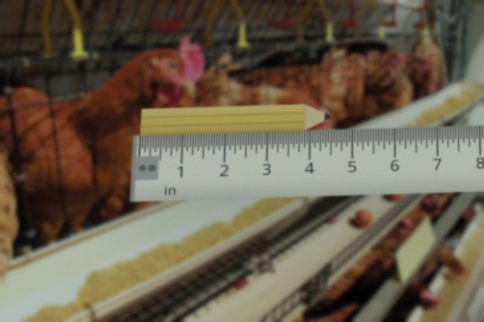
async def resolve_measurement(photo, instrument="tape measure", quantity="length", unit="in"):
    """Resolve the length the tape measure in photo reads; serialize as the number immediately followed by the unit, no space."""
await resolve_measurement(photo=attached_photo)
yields 4.5in
